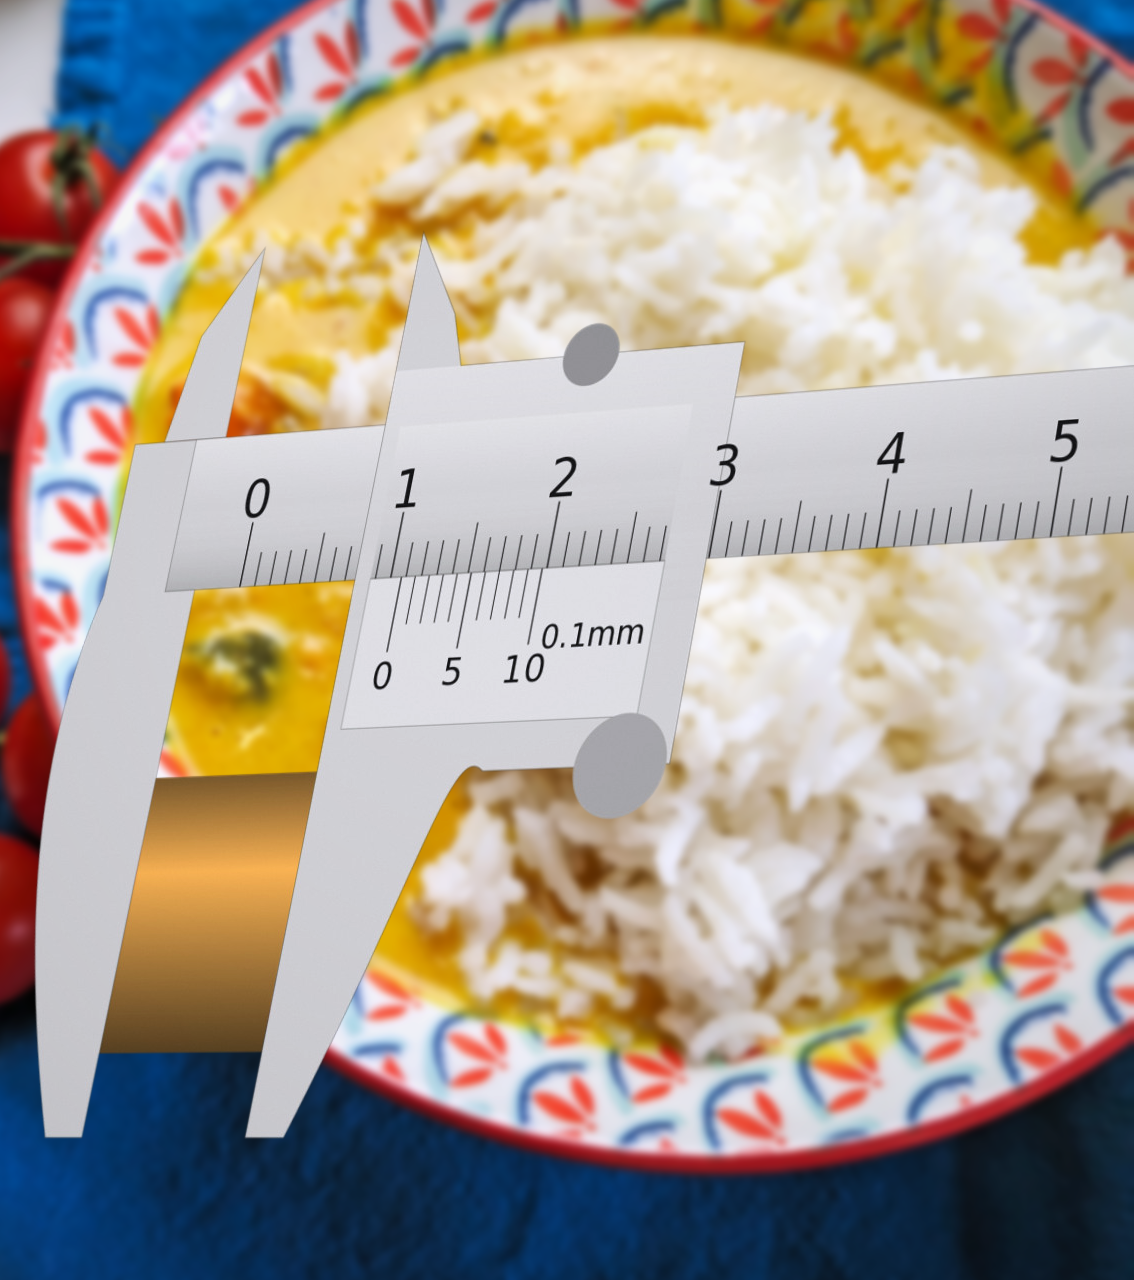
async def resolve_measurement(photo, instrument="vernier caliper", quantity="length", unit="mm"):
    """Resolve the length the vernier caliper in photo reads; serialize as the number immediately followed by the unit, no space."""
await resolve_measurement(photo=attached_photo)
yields 10.7mm
